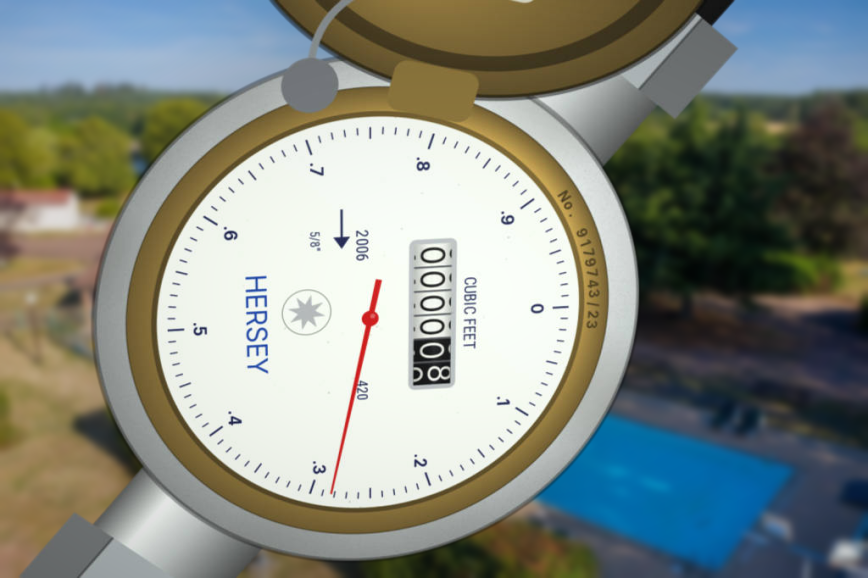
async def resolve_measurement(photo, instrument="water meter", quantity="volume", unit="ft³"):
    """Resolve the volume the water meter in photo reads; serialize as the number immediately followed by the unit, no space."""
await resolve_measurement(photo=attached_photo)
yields 8.28ft³
